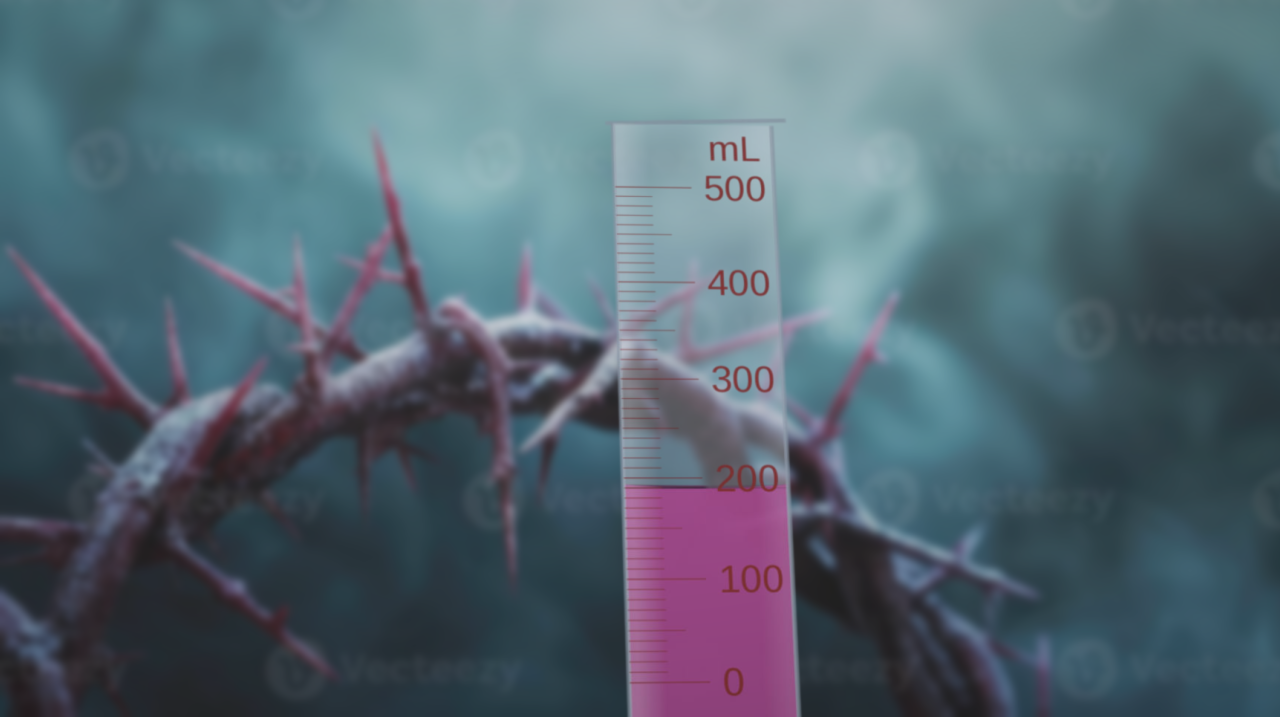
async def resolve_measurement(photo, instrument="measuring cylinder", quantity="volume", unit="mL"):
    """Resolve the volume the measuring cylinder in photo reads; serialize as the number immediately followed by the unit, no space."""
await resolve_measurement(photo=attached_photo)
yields 190mL
